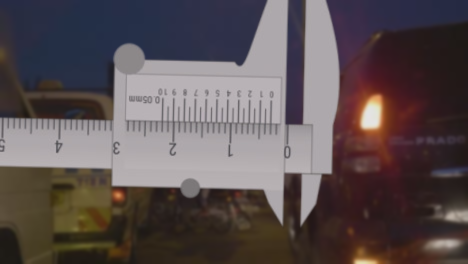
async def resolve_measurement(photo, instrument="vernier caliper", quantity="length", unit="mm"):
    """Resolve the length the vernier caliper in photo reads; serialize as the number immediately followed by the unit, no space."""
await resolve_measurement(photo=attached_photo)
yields 3.0mm
